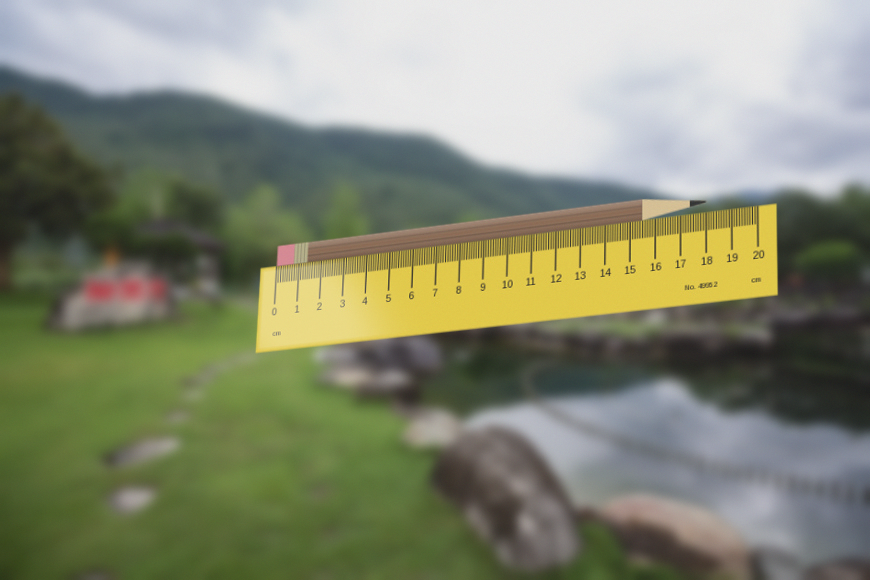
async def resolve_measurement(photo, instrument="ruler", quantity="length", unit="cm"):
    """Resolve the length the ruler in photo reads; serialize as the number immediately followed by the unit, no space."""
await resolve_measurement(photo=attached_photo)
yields 18cm
